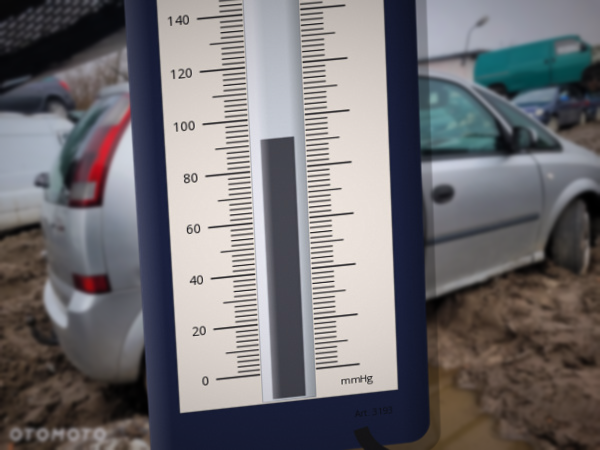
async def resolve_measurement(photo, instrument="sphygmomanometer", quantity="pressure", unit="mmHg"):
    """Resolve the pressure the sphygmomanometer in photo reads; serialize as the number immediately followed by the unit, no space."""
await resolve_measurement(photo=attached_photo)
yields 92mmHg
